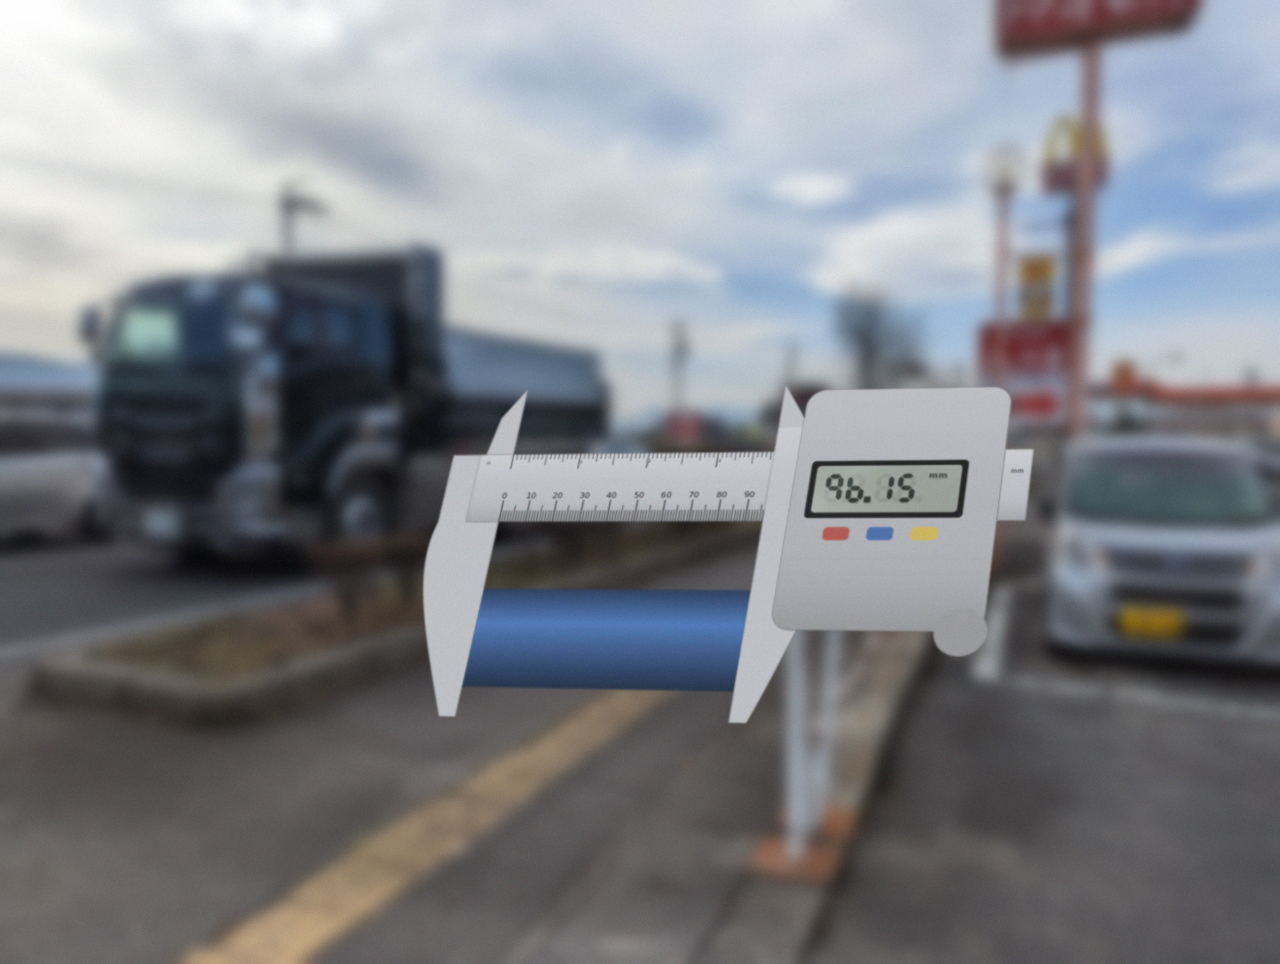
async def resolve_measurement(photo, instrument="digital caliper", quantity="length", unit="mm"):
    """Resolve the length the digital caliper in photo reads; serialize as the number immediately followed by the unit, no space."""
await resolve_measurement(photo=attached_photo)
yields 96.15mm
